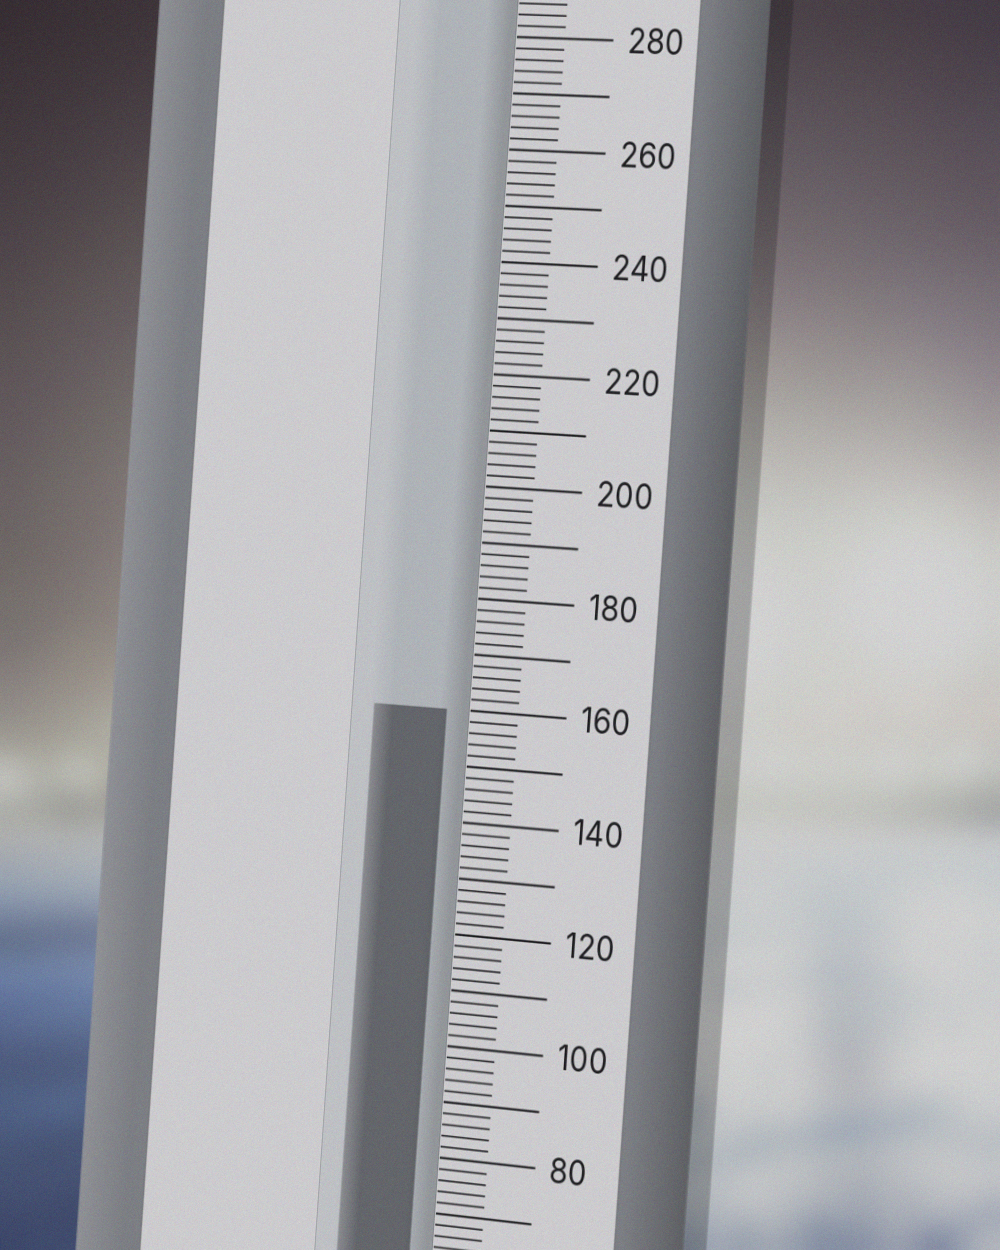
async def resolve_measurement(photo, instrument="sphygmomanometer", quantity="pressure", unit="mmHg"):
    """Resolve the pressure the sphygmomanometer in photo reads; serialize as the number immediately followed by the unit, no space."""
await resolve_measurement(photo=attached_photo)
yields 160mmHg
